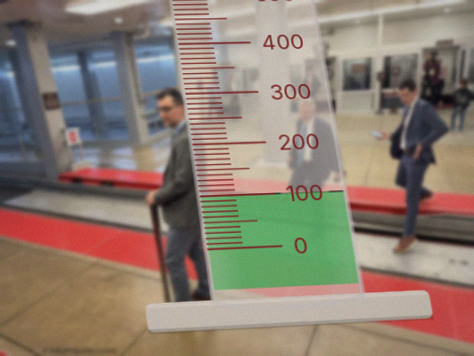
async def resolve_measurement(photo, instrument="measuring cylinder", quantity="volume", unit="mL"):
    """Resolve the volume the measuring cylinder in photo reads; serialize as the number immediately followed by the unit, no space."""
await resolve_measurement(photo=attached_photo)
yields 100mL
